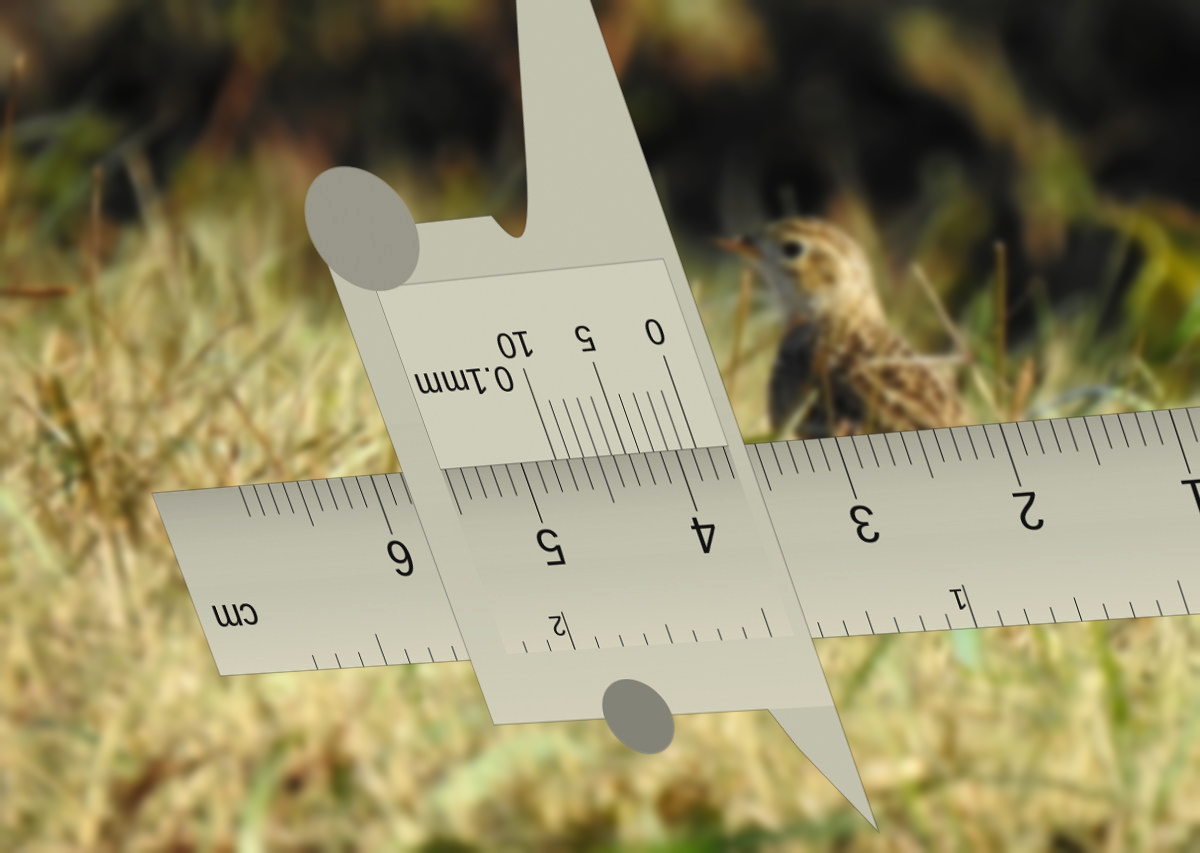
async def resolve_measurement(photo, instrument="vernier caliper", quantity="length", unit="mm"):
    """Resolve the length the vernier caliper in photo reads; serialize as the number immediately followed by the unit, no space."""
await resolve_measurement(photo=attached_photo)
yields 38.7mm
